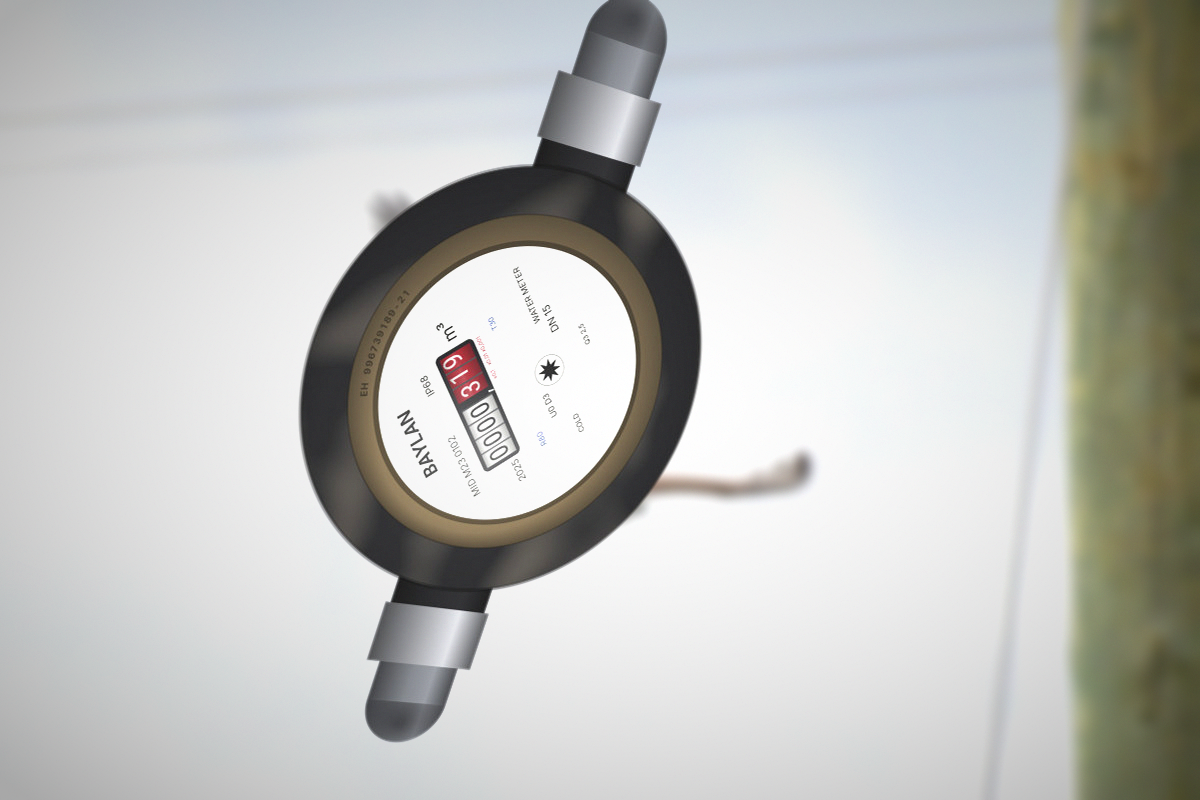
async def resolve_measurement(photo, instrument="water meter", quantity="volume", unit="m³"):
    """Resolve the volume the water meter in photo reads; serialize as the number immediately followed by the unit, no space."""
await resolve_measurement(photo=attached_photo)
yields 0.319m³
